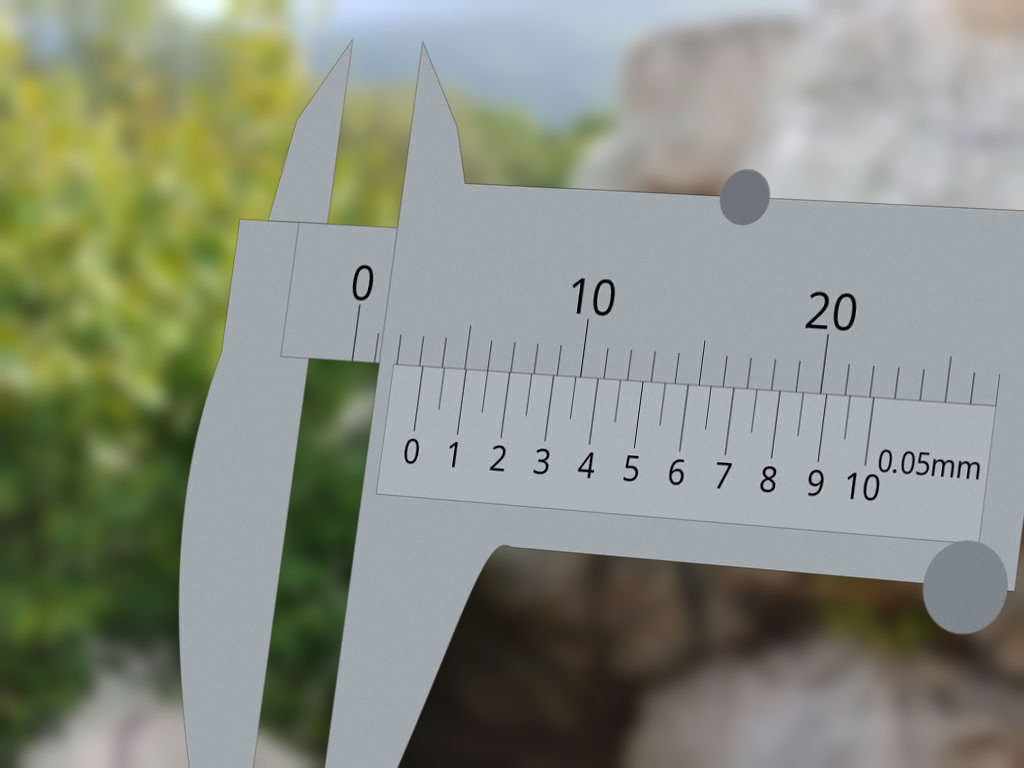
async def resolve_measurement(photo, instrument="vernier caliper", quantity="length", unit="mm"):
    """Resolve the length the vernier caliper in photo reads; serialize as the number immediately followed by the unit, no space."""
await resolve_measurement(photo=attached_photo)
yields 3.15mm
